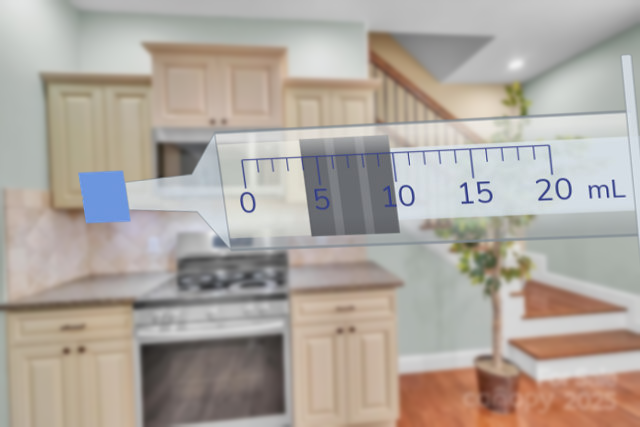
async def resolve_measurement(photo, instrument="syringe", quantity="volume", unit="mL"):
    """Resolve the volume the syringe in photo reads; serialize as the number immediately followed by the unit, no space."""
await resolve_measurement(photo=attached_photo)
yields 4mL
